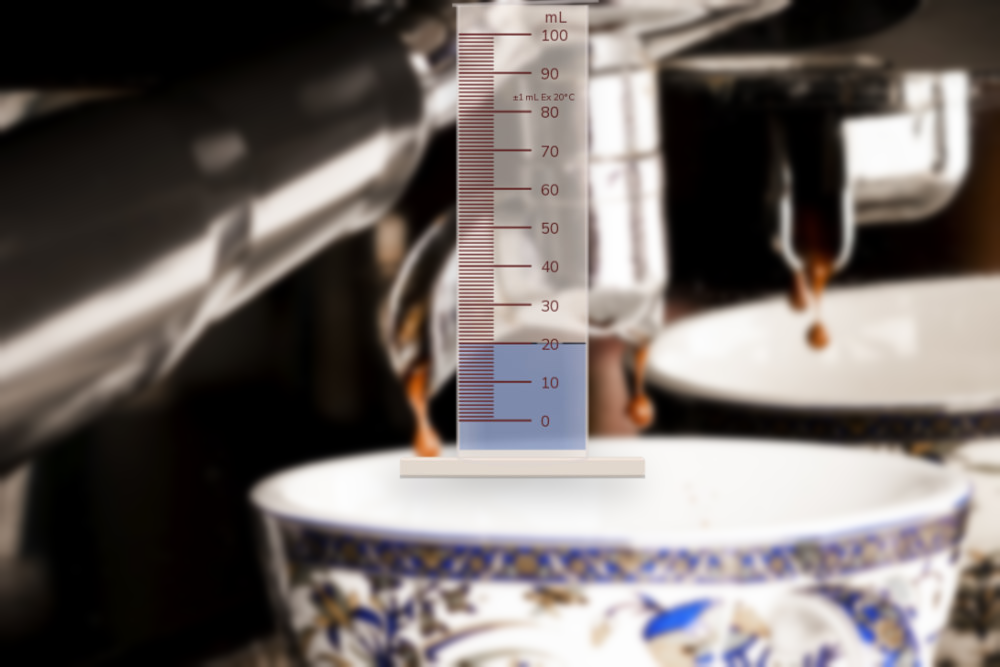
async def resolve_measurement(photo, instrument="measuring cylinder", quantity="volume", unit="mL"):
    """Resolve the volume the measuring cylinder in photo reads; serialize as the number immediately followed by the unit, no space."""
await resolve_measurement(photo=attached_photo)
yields 20mL
